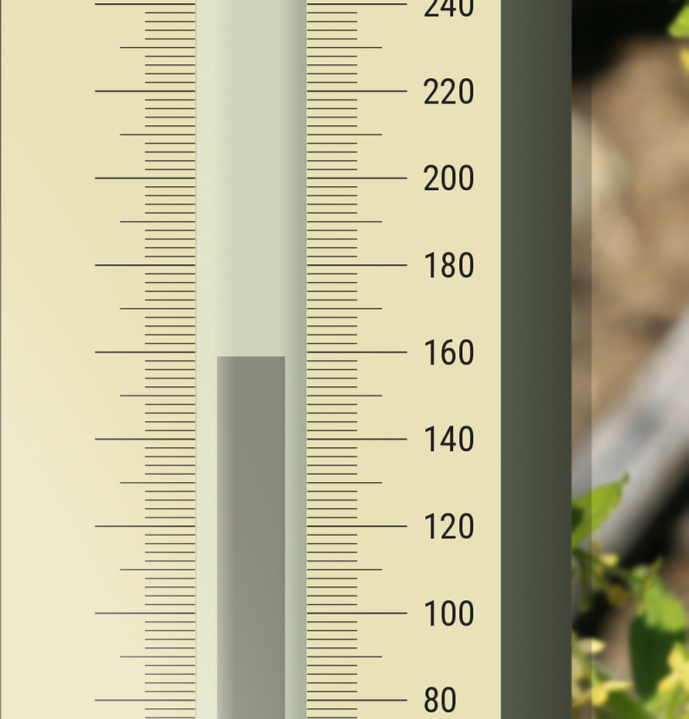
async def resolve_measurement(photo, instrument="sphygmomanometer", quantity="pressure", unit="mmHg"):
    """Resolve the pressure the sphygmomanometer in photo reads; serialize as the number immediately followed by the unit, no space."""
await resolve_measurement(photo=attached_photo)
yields 159mmHg
